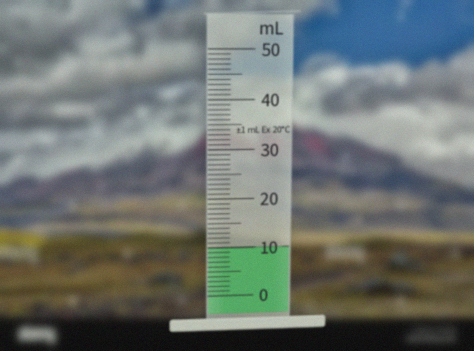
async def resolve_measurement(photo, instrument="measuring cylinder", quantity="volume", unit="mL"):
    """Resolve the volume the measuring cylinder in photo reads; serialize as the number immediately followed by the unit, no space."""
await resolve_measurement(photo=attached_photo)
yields 10mL
